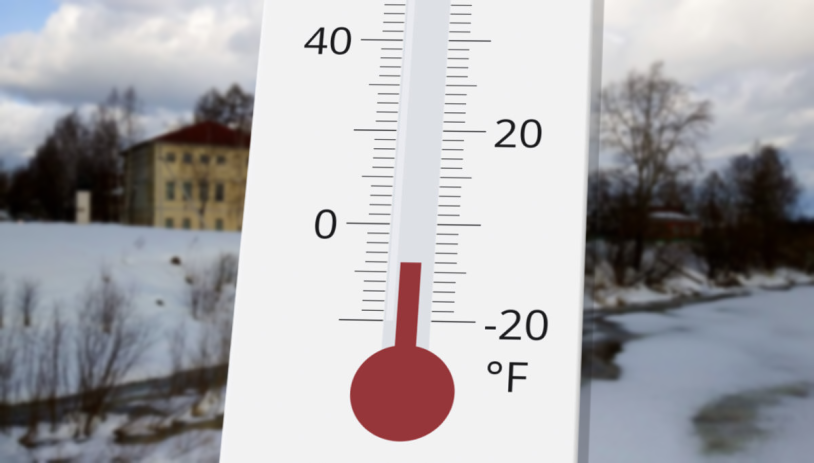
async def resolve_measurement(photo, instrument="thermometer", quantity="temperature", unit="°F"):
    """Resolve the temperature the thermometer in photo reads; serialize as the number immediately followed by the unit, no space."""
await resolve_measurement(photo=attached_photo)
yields -8°F
